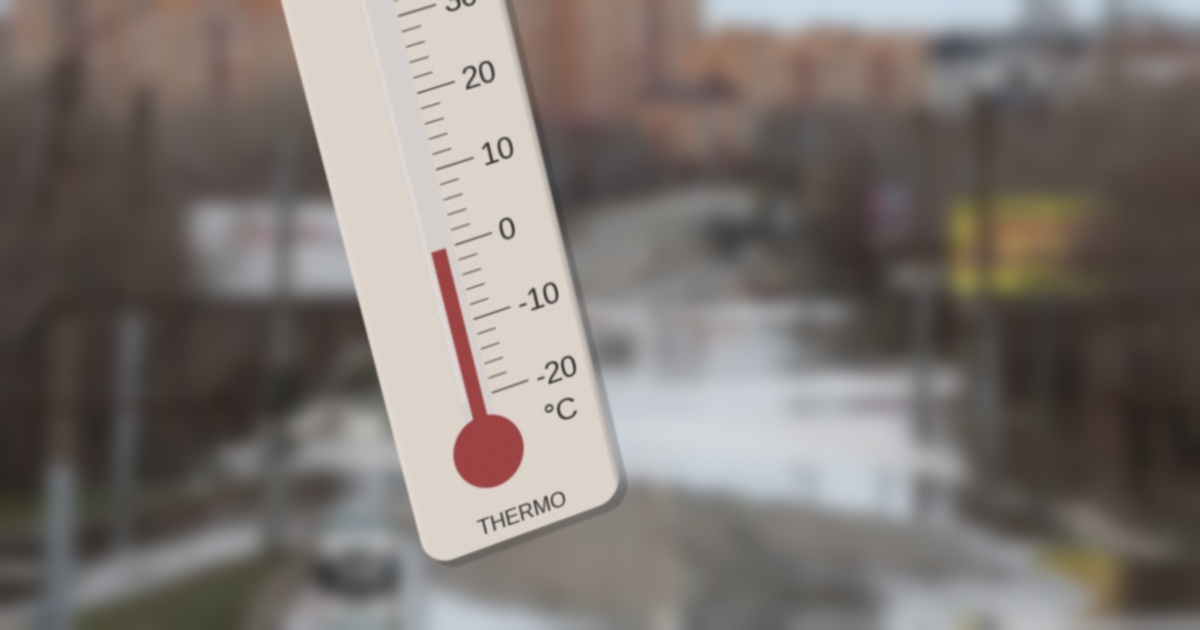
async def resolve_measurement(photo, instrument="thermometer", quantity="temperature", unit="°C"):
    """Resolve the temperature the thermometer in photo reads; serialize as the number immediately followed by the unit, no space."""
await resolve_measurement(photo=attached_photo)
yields 0°C
